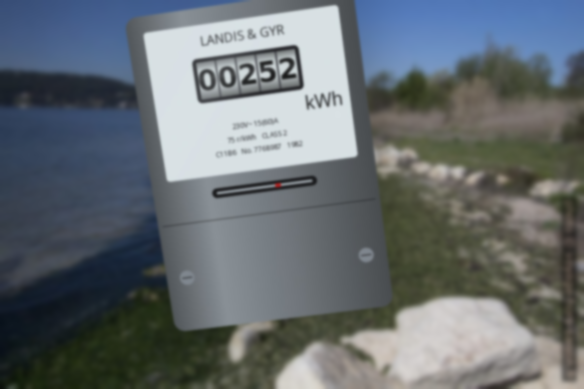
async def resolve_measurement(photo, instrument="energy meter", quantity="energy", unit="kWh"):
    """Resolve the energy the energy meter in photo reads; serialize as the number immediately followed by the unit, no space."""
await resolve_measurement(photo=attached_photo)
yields 252kWh
